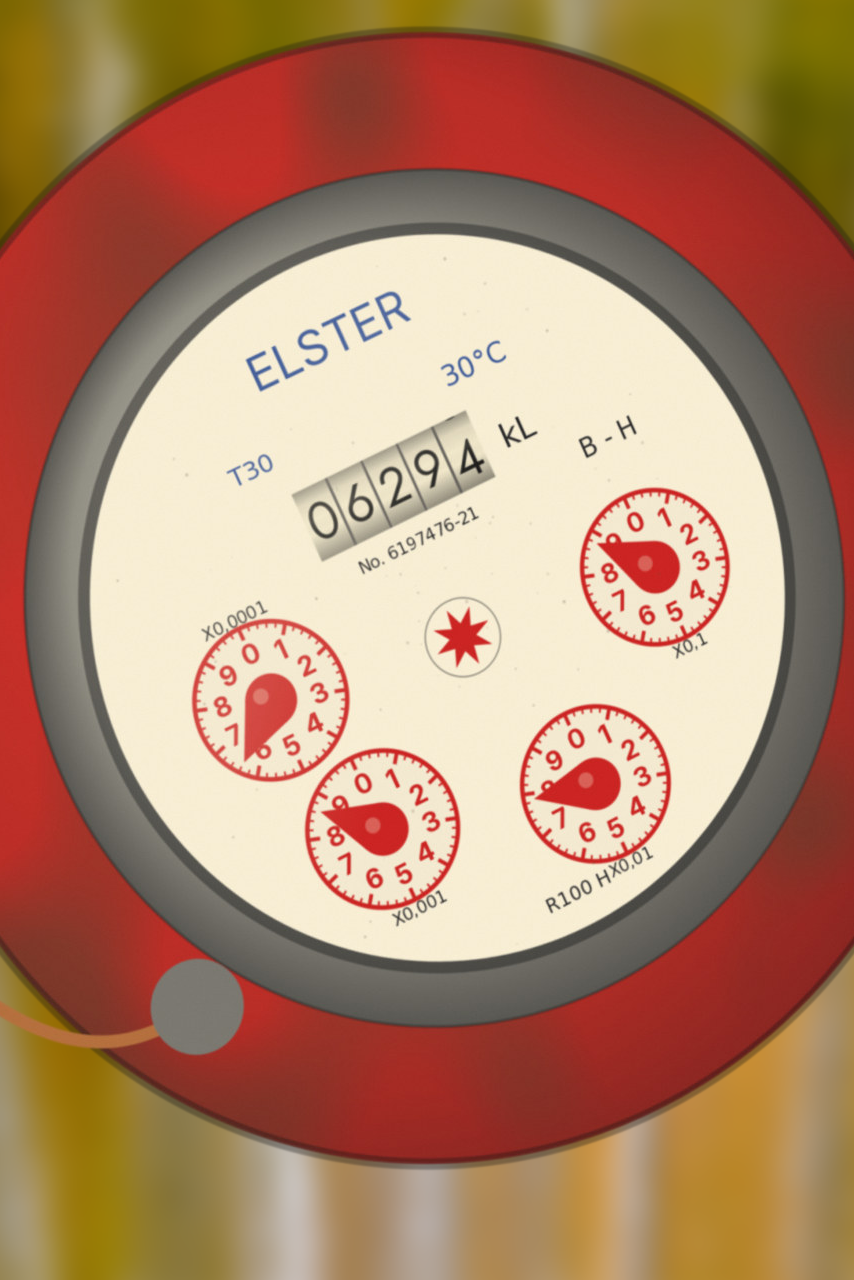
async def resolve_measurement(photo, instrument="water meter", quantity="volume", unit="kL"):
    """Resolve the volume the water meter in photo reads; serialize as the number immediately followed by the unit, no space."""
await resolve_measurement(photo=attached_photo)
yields 6293.8786kL
